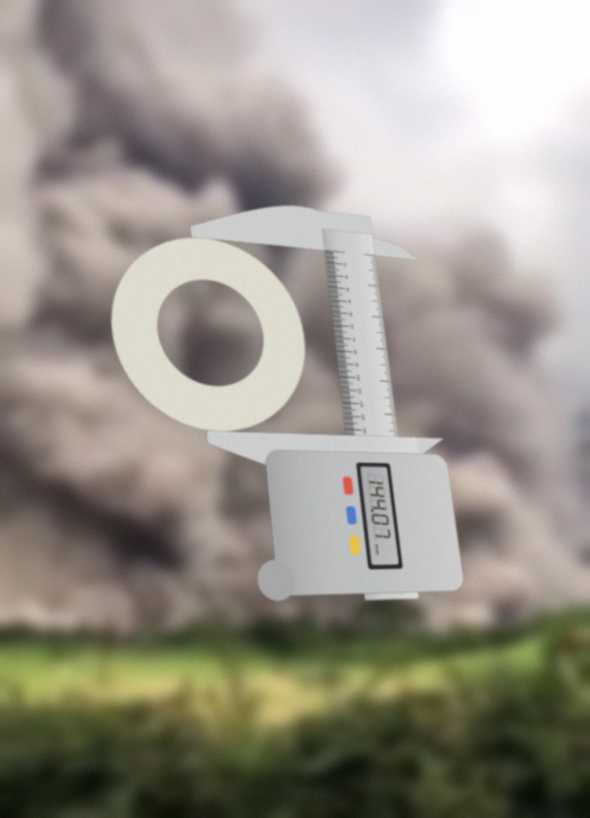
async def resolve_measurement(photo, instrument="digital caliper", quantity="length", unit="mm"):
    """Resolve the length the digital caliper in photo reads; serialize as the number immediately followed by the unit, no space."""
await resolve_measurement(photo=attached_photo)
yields 144.07mm
